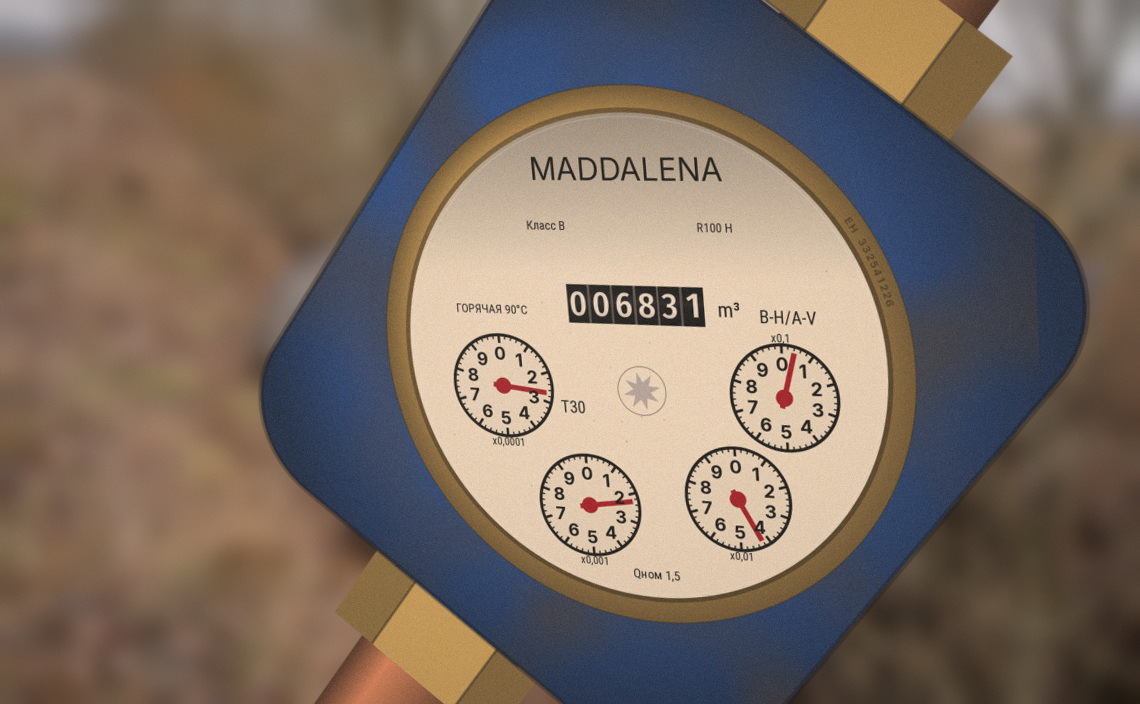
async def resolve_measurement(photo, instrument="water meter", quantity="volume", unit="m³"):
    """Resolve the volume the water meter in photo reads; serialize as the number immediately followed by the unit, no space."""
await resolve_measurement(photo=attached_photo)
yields 6831.0422m³
